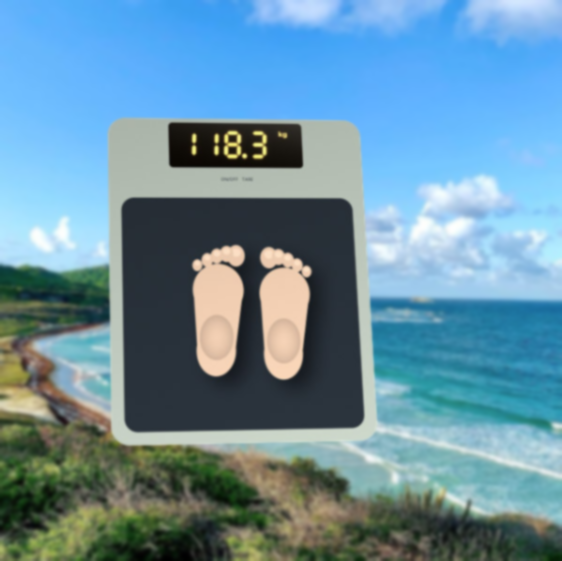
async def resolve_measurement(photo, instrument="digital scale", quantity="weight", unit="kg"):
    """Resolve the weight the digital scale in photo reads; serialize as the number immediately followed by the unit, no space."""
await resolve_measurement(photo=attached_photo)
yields 118.3kg
